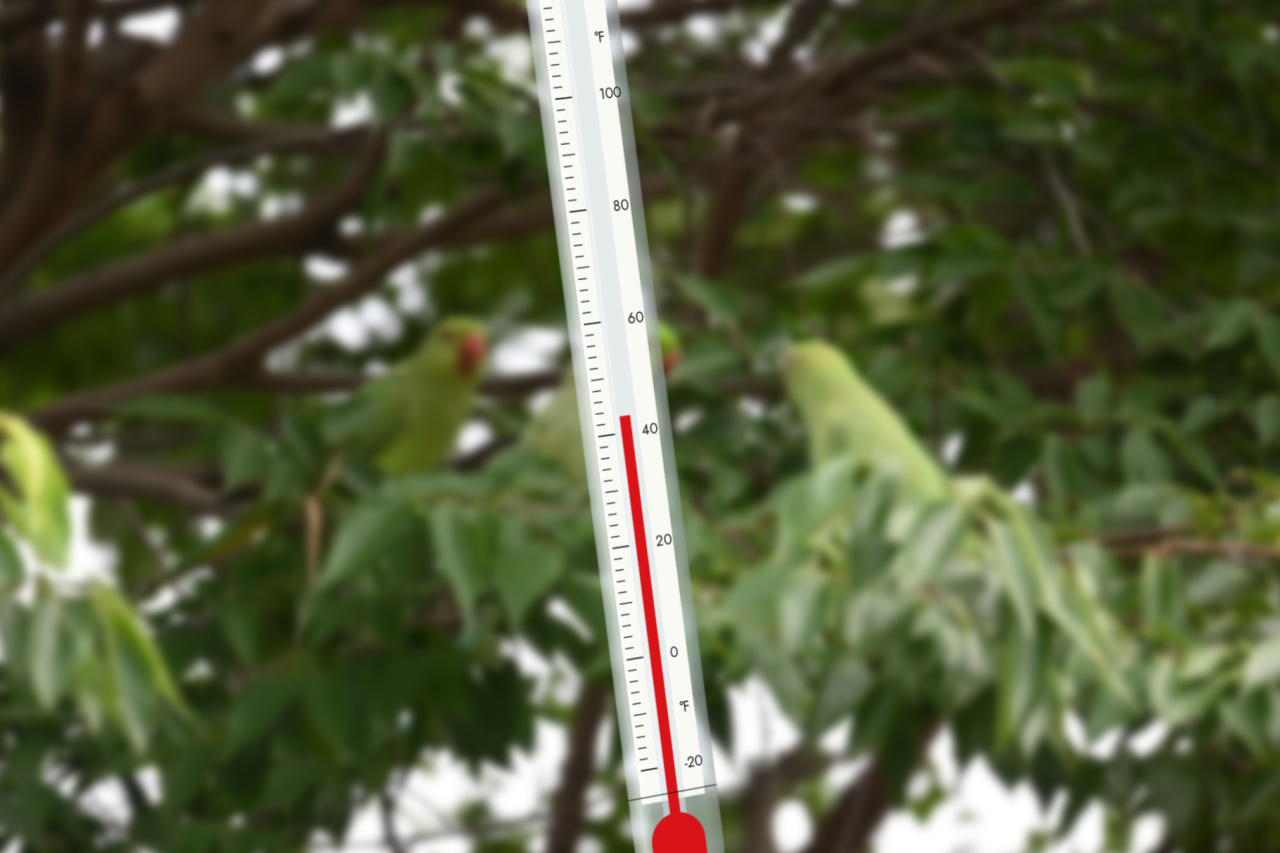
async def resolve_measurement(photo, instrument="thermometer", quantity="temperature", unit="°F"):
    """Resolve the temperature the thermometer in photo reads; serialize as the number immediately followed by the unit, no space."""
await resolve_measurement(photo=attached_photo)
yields 43°F
